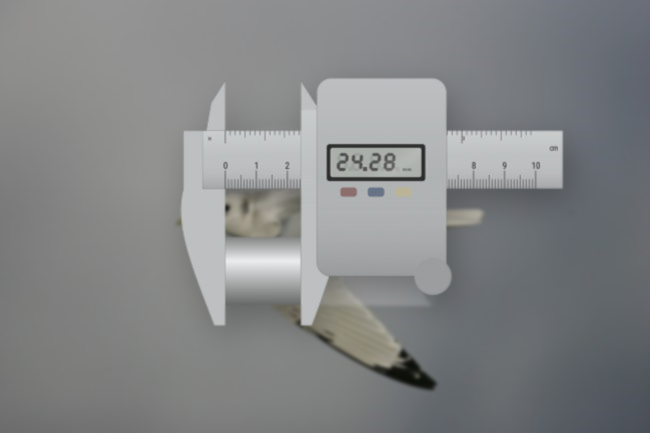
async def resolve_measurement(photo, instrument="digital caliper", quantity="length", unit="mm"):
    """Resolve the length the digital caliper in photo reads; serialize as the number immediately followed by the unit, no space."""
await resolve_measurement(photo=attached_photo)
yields 24.28mm
